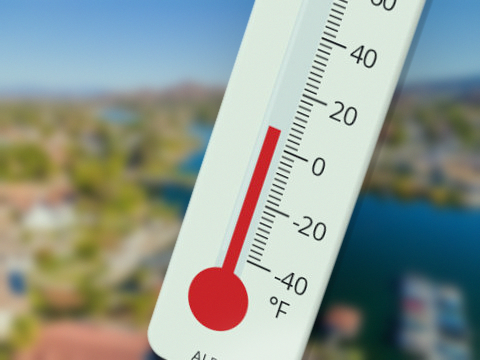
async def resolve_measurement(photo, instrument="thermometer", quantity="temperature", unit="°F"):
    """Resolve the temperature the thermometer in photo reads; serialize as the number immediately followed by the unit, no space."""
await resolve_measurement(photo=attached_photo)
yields 6°F
